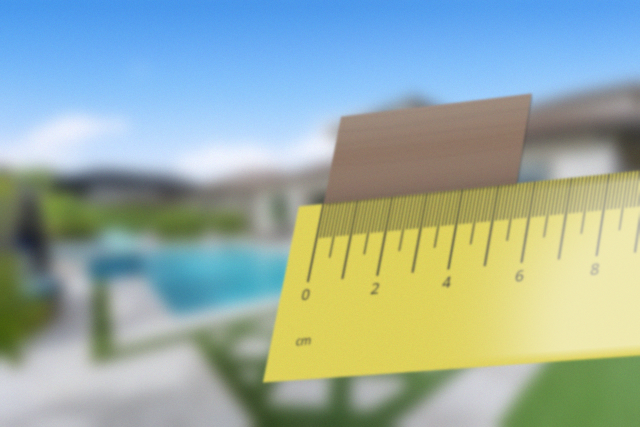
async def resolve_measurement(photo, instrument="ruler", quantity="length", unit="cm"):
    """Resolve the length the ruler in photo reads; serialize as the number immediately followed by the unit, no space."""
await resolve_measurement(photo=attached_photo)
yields 5.5cm
